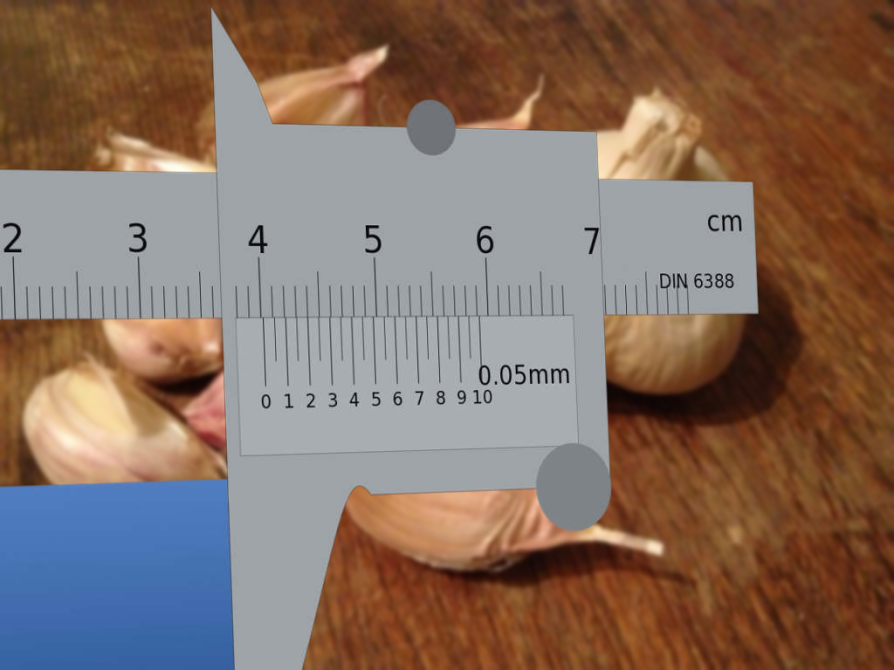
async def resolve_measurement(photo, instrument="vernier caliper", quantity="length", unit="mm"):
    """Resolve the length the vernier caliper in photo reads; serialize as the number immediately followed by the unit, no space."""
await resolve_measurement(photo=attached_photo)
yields 40.2mm
